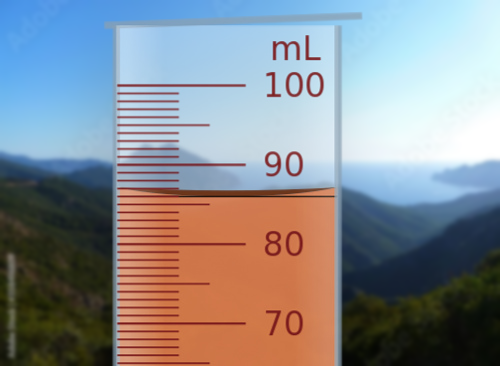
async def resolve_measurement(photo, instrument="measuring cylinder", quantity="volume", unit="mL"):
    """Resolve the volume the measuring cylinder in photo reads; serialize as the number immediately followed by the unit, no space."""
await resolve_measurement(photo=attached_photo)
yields 86mL
